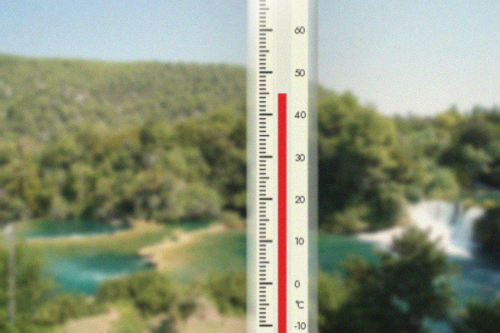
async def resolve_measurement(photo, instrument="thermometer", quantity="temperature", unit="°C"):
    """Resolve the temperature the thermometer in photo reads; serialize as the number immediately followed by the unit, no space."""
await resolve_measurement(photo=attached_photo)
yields 45°C
